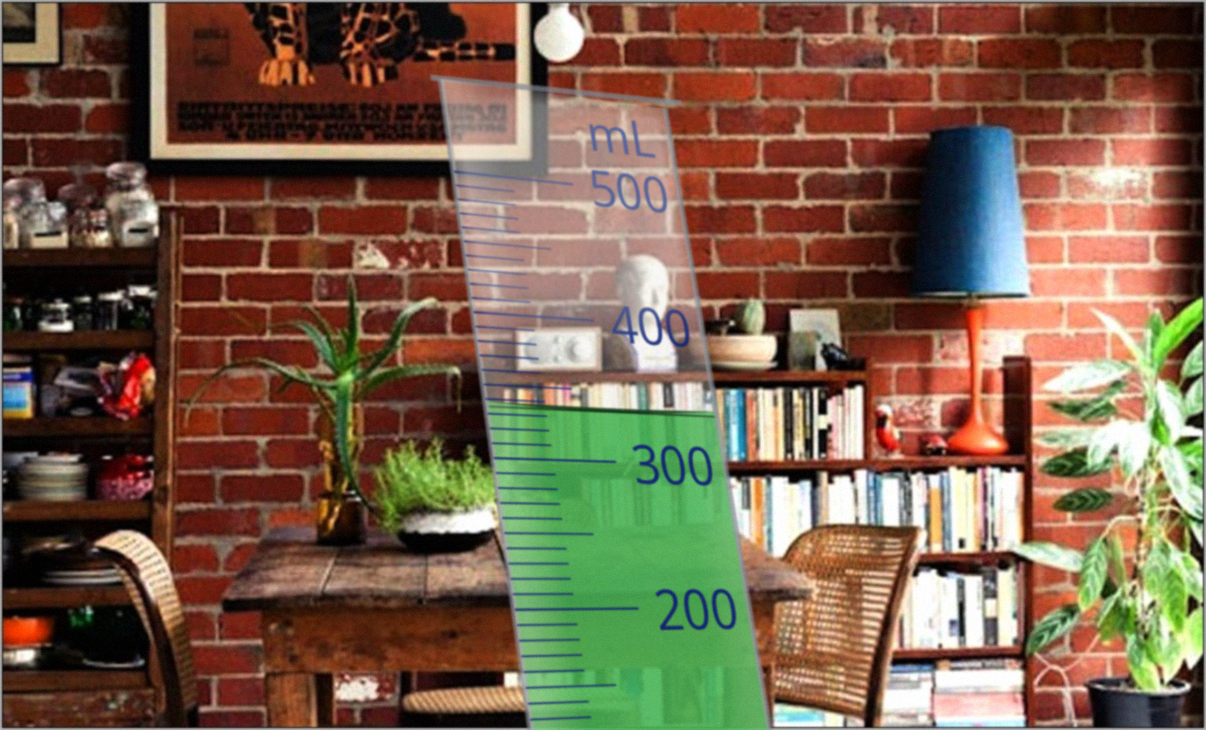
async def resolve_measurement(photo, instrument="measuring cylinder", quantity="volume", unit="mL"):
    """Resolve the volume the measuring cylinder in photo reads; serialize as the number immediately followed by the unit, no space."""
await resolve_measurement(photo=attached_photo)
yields 335mL
